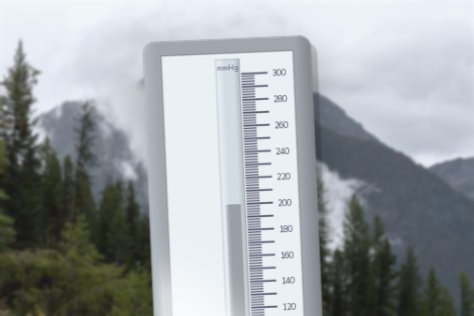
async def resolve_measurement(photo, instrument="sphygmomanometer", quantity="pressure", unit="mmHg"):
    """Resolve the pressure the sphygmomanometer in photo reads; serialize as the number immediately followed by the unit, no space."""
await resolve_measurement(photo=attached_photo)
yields 200mmHg
